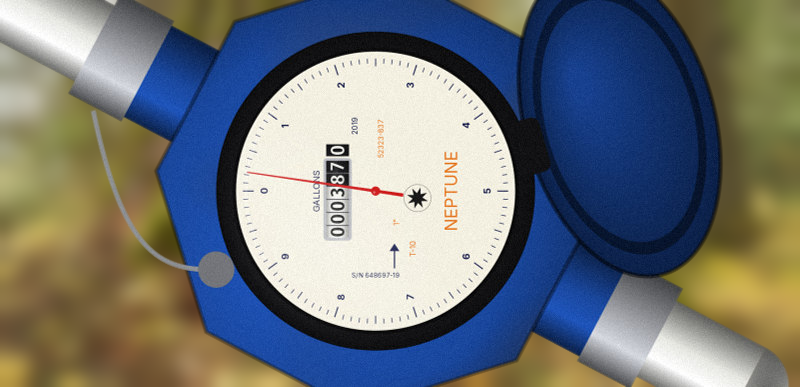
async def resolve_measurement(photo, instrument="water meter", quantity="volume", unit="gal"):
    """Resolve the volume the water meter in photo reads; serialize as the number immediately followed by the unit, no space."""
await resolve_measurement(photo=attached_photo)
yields 3870.2gal
